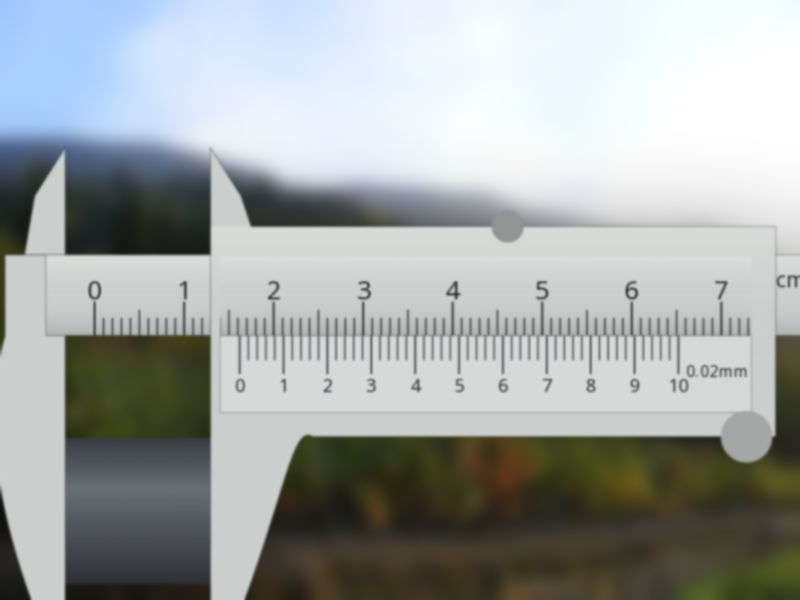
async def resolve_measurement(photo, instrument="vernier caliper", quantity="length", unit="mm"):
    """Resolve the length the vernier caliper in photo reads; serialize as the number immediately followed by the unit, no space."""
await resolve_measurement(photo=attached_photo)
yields 16.2mm
